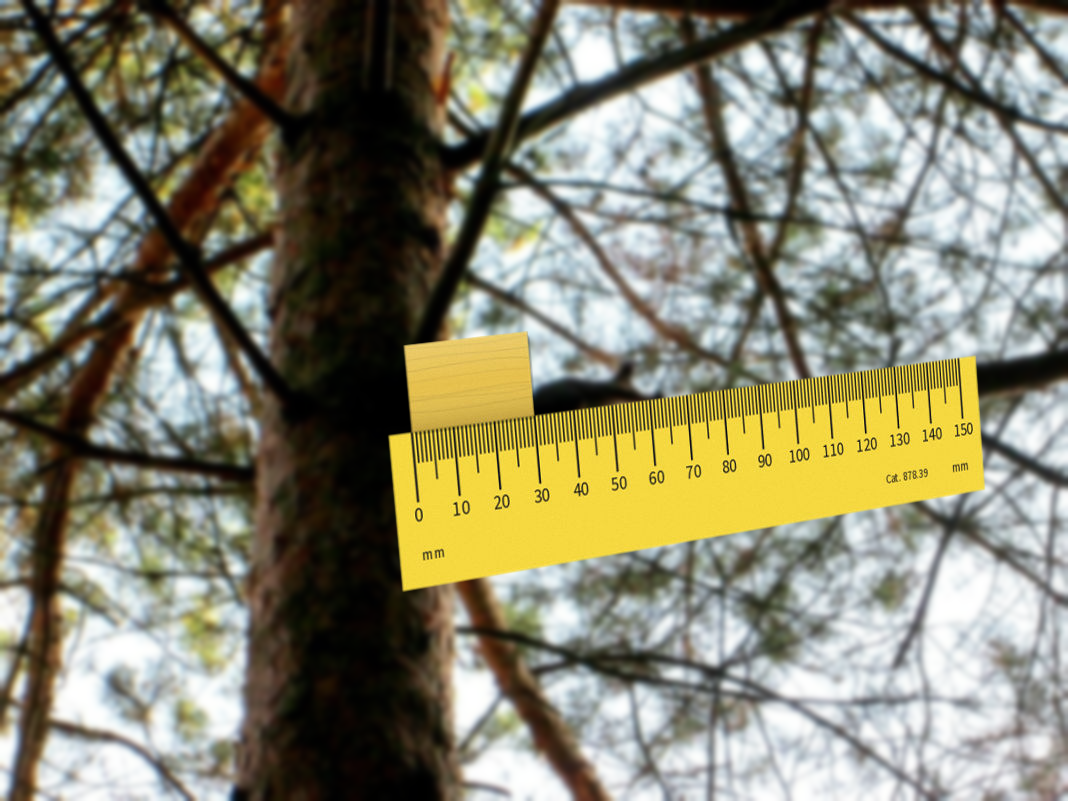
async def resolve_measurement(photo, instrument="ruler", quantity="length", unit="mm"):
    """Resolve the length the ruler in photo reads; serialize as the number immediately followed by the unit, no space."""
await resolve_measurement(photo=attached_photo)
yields 30mm
